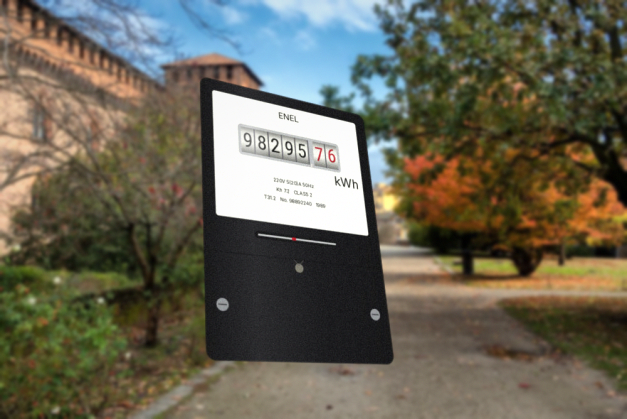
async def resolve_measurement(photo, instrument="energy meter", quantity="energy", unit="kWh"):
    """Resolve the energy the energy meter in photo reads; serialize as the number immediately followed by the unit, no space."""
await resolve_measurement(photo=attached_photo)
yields 98295.76kWh
